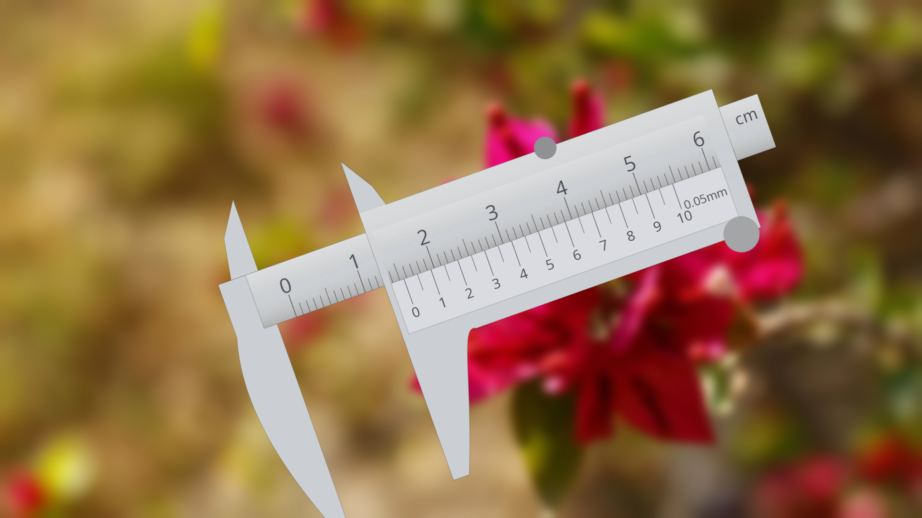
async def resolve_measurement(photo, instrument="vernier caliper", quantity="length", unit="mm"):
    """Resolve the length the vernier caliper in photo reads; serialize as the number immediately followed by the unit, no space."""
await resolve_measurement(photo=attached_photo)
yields 15.6mm
